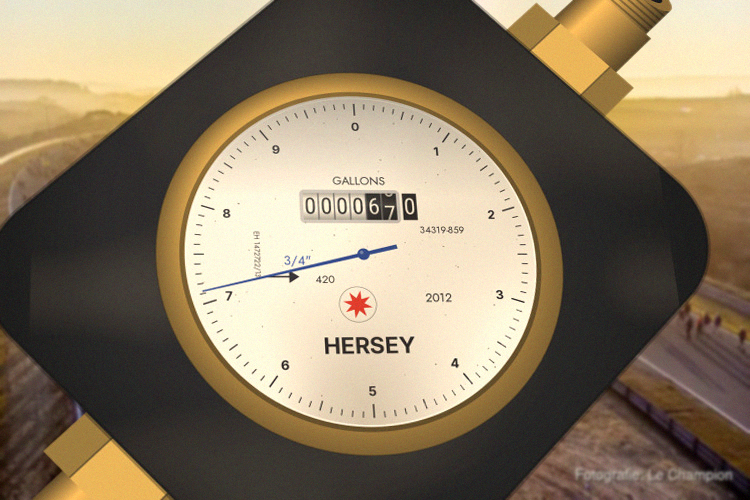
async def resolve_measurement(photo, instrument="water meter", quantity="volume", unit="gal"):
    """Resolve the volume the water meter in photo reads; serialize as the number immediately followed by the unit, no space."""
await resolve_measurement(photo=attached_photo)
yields 667.1gal
